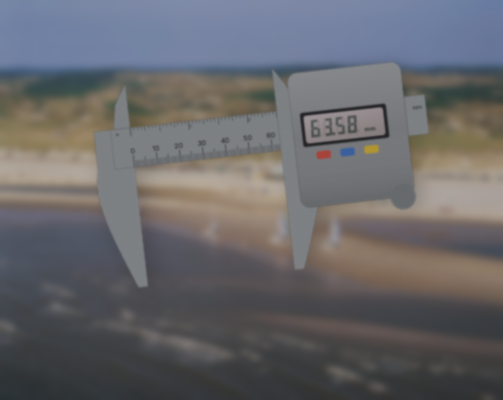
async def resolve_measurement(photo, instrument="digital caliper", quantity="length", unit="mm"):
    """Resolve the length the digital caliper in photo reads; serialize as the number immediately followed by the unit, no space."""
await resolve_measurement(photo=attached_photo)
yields 63.58mm
